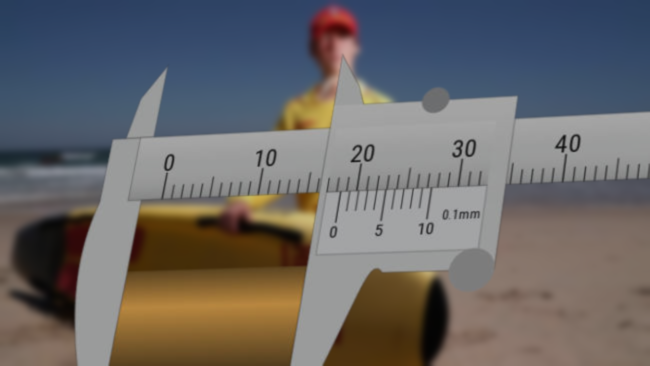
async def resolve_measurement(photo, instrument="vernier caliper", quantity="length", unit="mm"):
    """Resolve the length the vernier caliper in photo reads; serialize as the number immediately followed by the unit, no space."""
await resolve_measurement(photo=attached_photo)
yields 18.4mm
